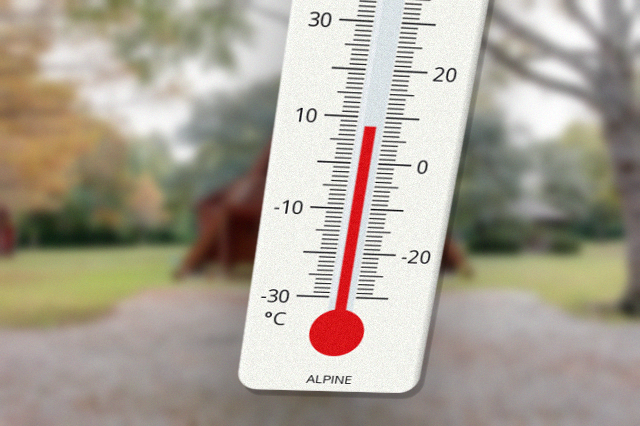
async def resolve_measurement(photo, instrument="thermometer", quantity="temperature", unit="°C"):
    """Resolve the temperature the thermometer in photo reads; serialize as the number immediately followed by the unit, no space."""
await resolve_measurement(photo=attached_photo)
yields 8°C
